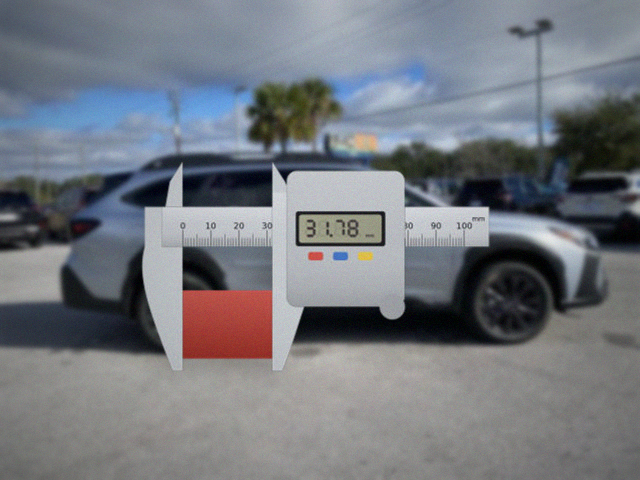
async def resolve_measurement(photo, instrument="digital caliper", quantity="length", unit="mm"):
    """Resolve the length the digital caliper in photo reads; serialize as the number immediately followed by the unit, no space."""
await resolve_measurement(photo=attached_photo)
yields 31.78mm
